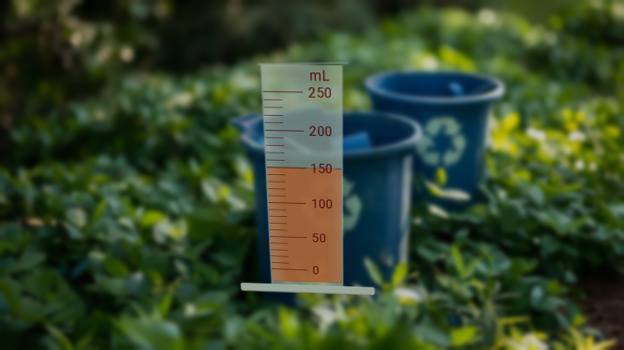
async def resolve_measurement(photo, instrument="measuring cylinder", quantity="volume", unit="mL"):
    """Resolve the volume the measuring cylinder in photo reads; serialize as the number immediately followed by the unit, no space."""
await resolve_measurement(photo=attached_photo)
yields 150mL
